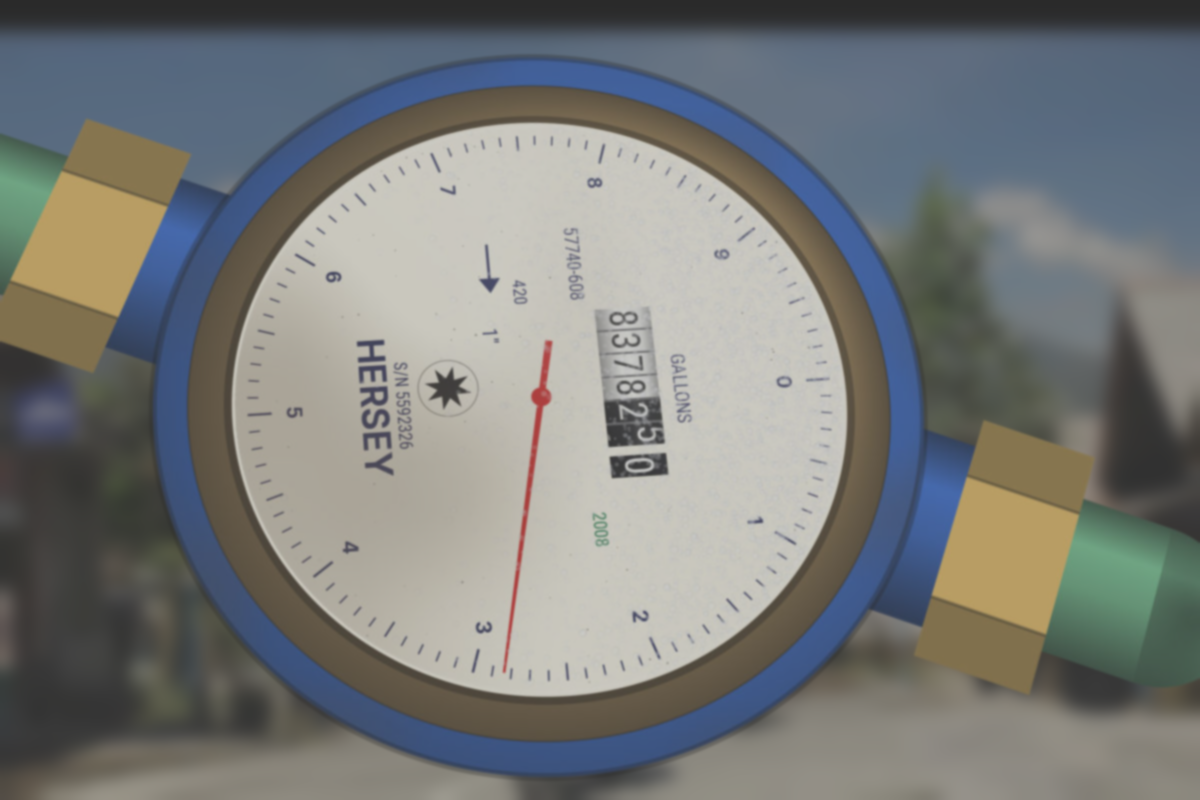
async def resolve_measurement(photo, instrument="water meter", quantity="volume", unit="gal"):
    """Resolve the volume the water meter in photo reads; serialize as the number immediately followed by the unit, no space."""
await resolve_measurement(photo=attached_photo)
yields 8378252.8gal
